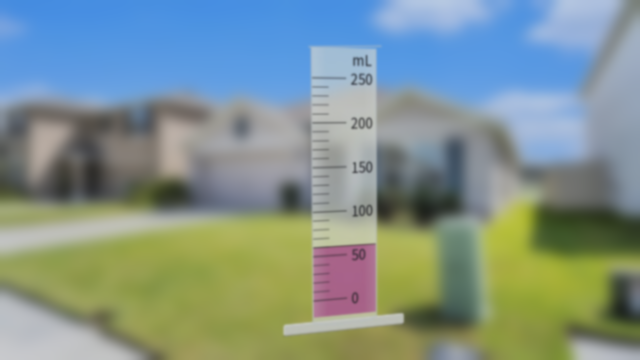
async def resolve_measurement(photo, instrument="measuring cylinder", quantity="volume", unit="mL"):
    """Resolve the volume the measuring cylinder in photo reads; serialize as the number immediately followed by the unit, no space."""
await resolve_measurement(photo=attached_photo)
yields 60mL
